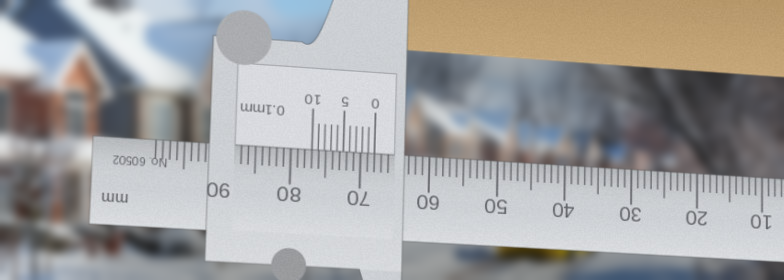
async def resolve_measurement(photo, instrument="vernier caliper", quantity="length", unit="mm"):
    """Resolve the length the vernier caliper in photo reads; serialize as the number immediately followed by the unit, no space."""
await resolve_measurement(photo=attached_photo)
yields 68.0mm
